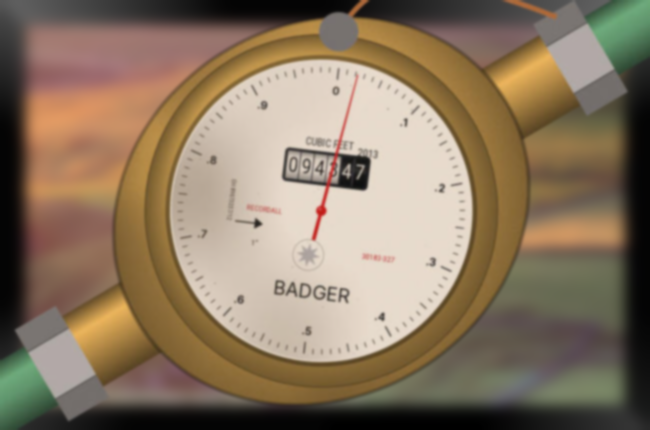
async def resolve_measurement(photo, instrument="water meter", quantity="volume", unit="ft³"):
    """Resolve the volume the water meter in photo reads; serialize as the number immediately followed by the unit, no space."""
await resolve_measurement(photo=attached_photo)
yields 94347.02ft³
